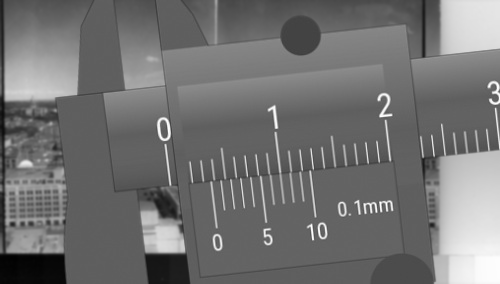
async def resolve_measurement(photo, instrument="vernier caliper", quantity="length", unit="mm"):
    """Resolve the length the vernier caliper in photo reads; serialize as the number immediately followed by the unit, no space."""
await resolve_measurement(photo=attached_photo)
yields 3.7mm
